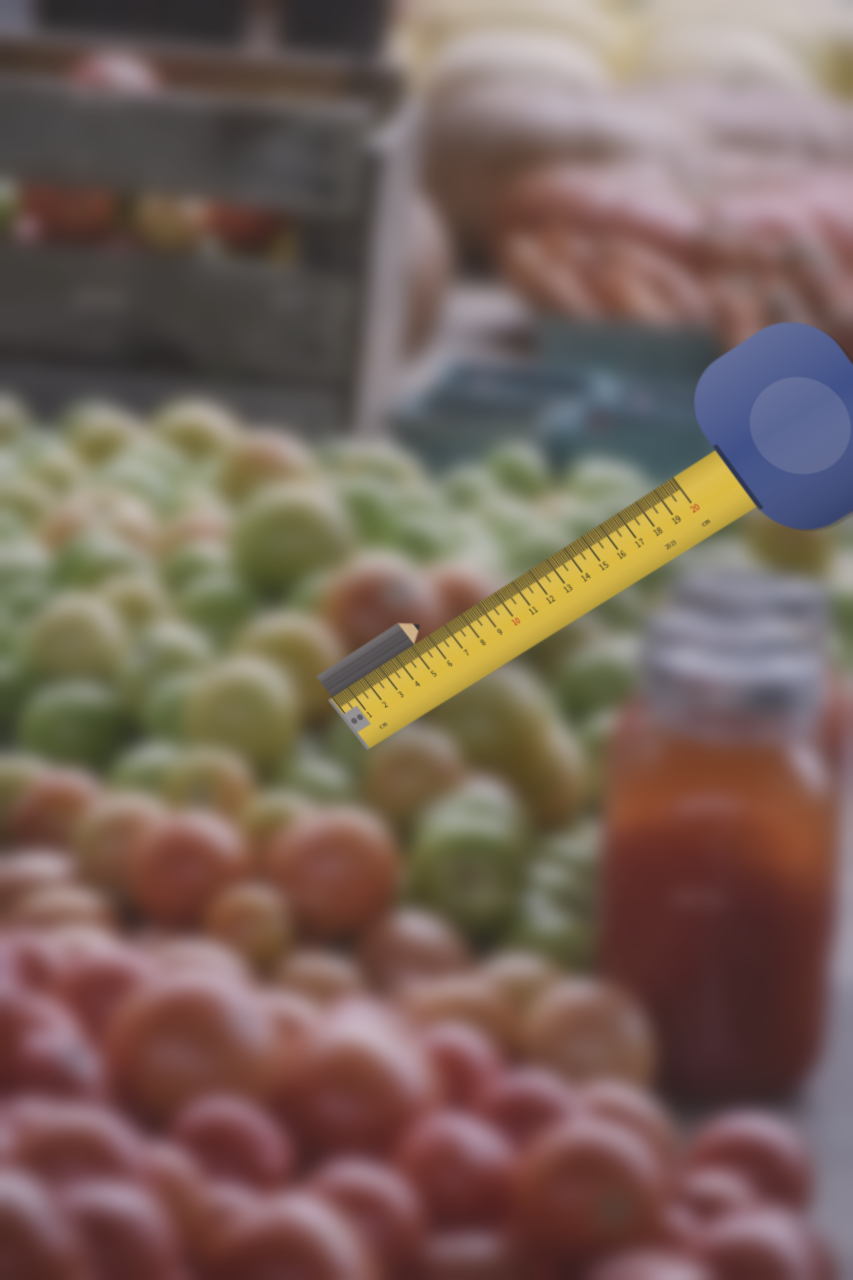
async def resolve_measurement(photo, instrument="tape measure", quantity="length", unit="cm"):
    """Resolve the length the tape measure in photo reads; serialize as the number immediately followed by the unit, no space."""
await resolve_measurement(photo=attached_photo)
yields 6cm
